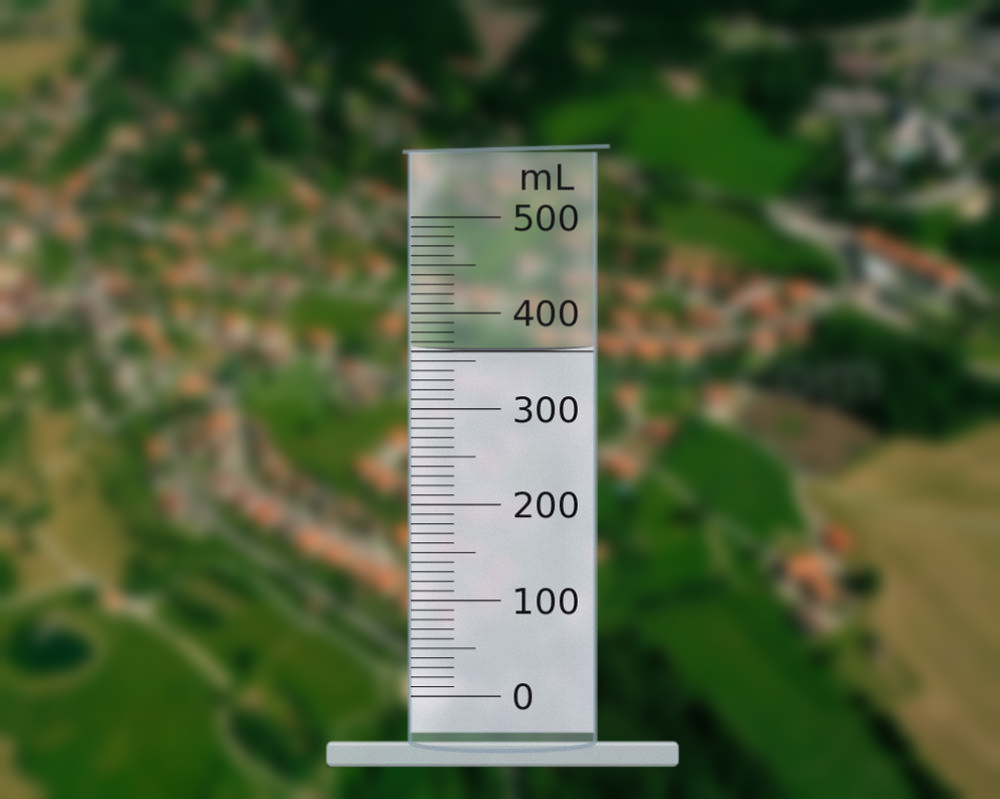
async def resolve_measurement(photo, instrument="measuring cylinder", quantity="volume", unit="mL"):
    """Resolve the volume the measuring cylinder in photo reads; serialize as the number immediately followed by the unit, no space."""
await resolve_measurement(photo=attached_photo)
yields 360mL
